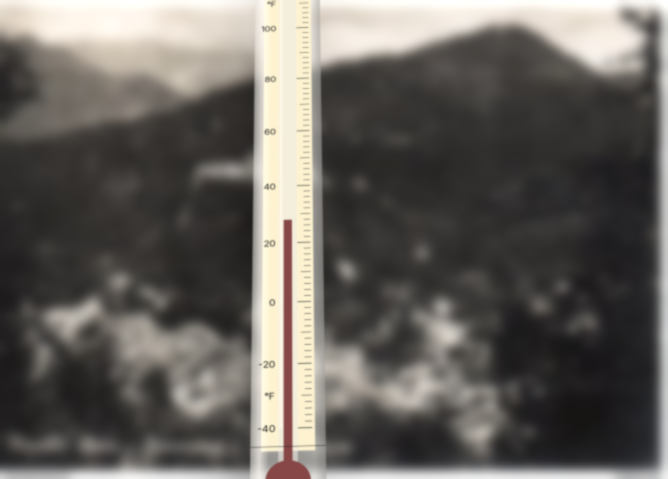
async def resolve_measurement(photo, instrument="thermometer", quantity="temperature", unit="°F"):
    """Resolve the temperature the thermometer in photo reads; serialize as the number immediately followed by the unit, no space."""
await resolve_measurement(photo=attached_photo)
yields 28°F
